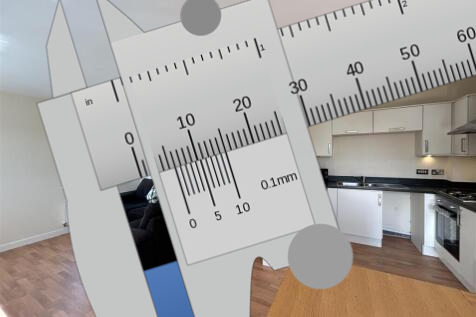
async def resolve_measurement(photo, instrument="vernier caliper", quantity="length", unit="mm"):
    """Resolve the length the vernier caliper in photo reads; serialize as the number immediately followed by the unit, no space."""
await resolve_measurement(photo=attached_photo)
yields 6.0mm
